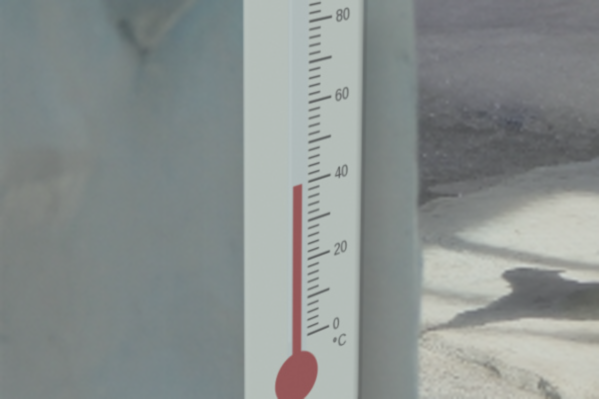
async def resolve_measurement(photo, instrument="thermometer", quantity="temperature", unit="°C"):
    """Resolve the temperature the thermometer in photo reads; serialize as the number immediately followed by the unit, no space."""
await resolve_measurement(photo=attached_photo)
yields 40°C
